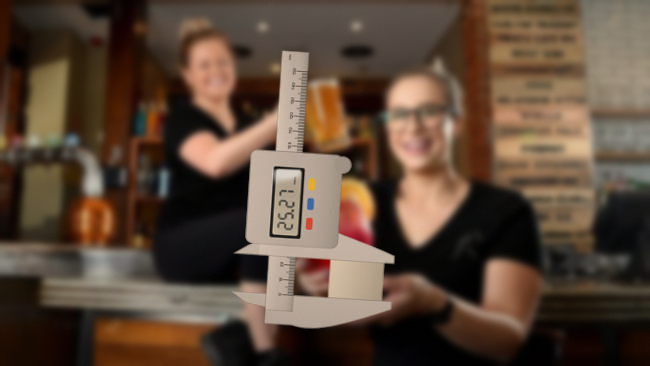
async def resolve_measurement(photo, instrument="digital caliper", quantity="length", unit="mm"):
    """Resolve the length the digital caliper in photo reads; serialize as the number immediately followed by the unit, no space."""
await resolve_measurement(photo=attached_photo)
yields 25.27mm
